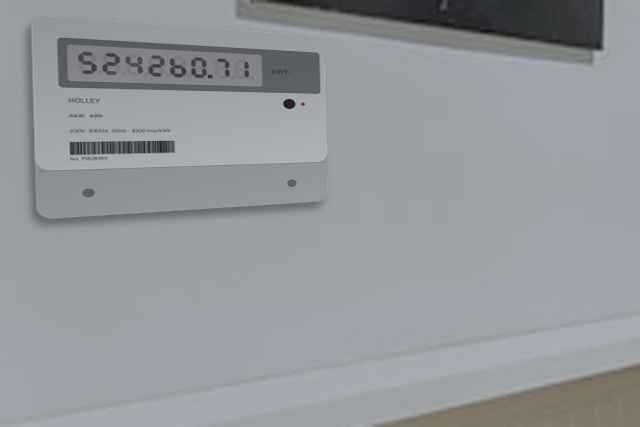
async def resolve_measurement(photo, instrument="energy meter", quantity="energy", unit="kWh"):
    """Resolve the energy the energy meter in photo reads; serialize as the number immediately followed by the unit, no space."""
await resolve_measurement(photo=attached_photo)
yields 524260.71kWh
